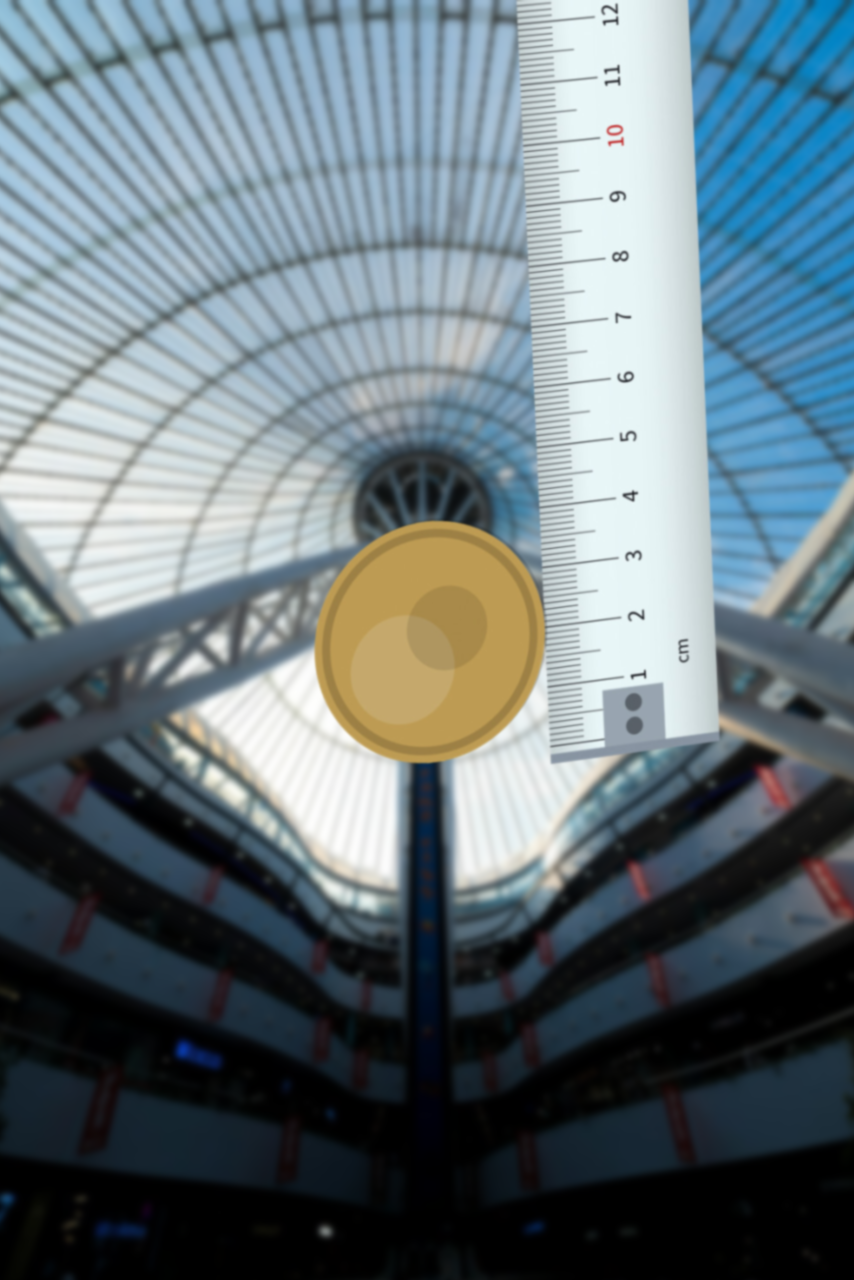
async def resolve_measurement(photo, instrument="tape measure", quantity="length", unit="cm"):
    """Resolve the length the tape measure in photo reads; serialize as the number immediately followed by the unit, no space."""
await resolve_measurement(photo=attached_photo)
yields 4cm
